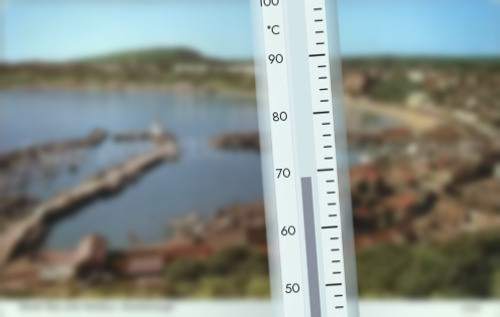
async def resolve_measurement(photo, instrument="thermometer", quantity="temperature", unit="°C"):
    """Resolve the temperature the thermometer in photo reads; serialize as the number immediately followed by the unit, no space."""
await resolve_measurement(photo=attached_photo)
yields 69°C
